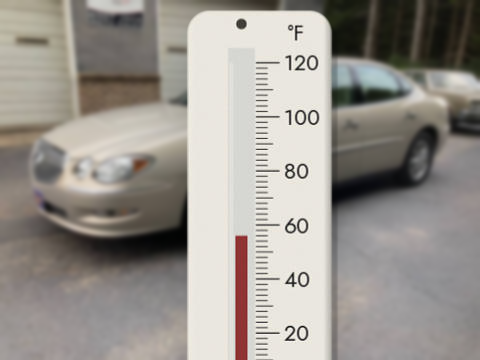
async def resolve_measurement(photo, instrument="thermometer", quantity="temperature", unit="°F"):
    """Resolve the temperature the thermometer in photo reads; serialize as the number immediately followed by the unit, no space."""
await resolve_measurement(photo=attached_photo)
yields 56°F
